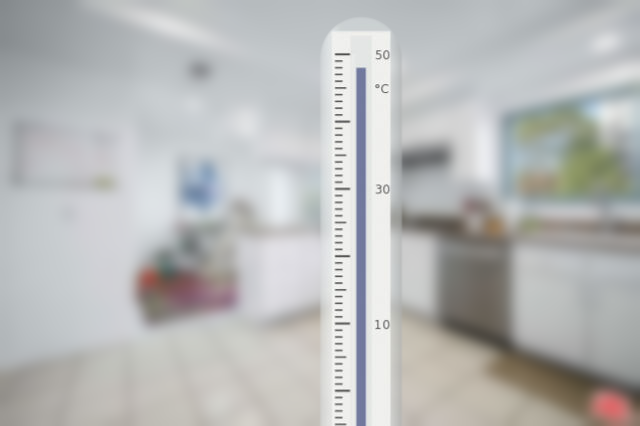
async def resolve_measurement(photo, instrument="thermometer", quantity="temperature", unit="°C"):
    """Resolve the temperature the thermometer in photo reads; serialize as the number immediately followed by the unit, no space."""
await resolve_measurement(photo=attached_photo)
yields 48°C
